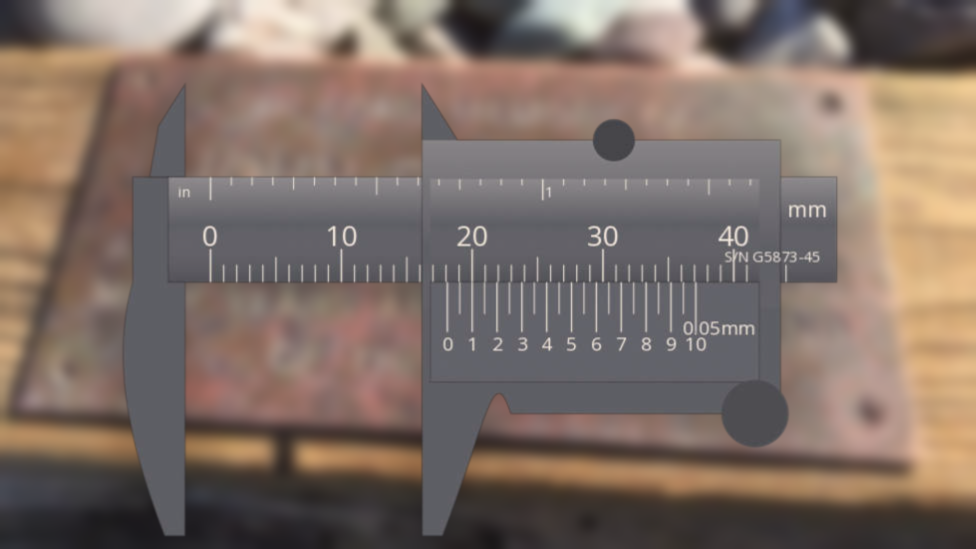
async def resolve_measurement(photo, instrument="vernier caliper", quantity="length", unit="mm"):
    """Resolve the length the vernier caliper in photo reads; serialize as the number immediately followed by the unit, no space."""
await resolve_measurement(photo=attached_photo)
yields 18.1mm
